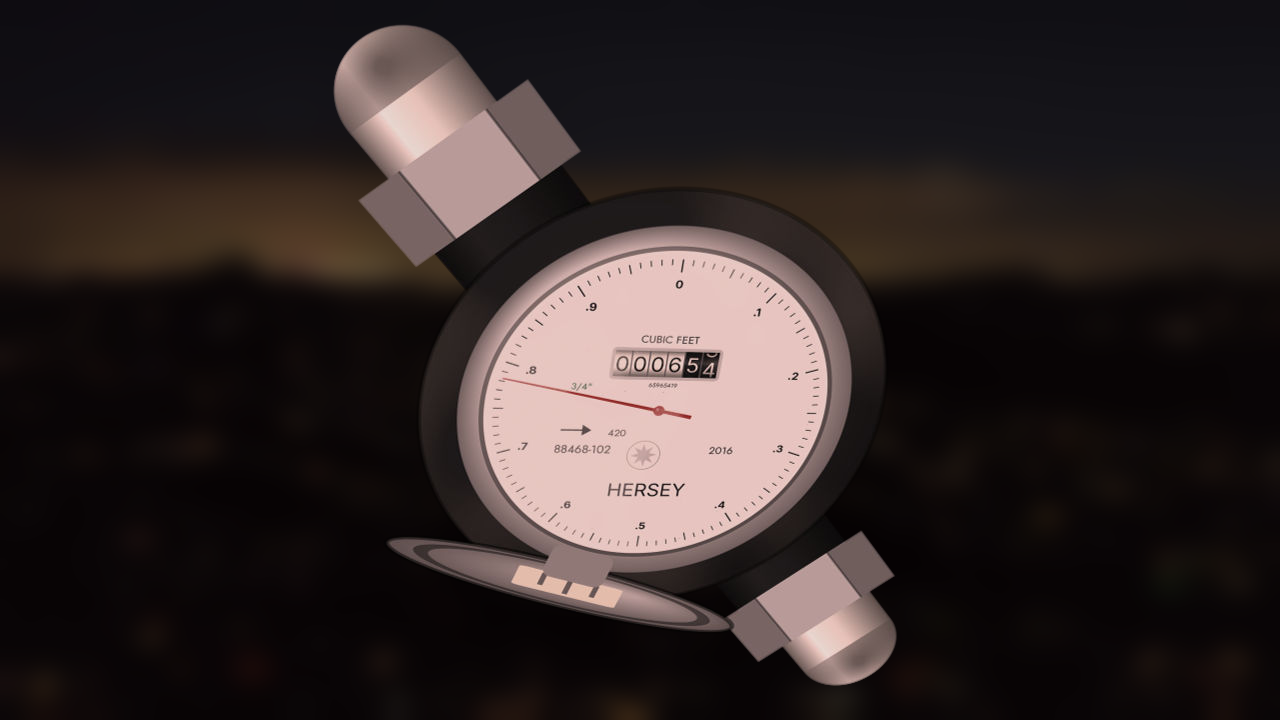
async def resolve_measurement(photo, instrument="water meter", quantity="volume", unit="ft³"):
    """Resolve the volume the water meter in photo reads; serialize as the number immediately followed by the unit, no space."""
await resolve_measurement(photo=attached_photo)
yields 653.78ft³
